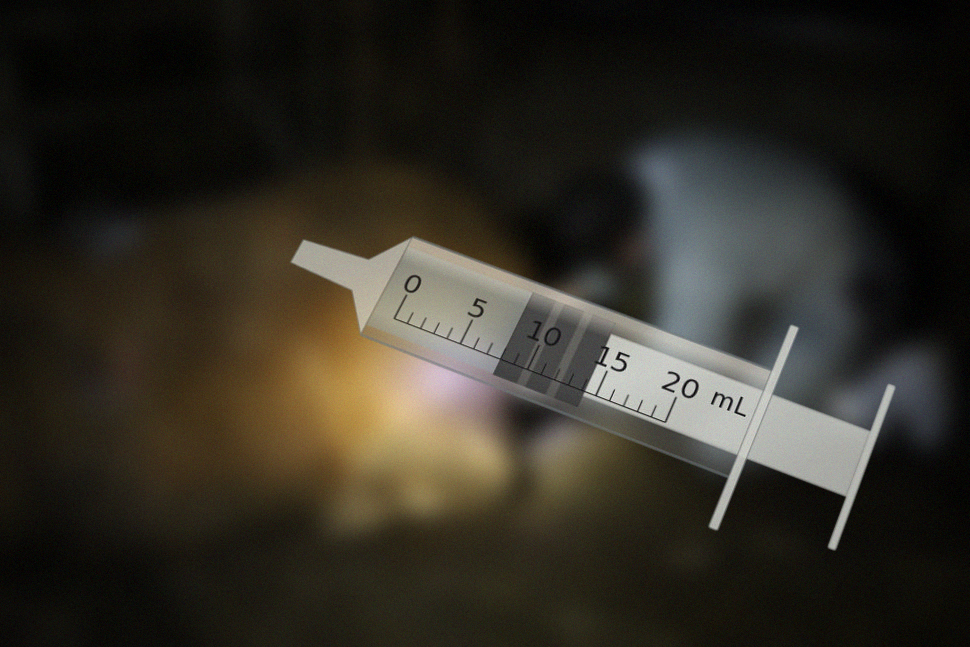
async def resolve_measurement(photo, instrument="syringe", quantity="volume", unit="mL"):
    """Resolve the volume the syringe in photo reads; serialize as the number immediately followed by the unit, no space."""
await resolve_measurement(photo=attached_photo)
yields 8mL
